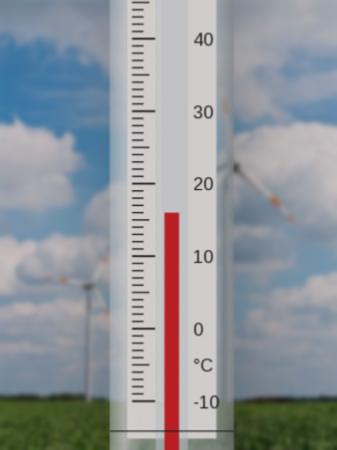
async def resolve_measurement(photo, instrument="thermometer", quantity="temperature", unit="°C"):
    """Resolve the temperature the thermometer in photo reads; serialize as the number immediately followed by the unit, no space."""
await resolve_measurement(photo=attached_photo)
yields 16°C
